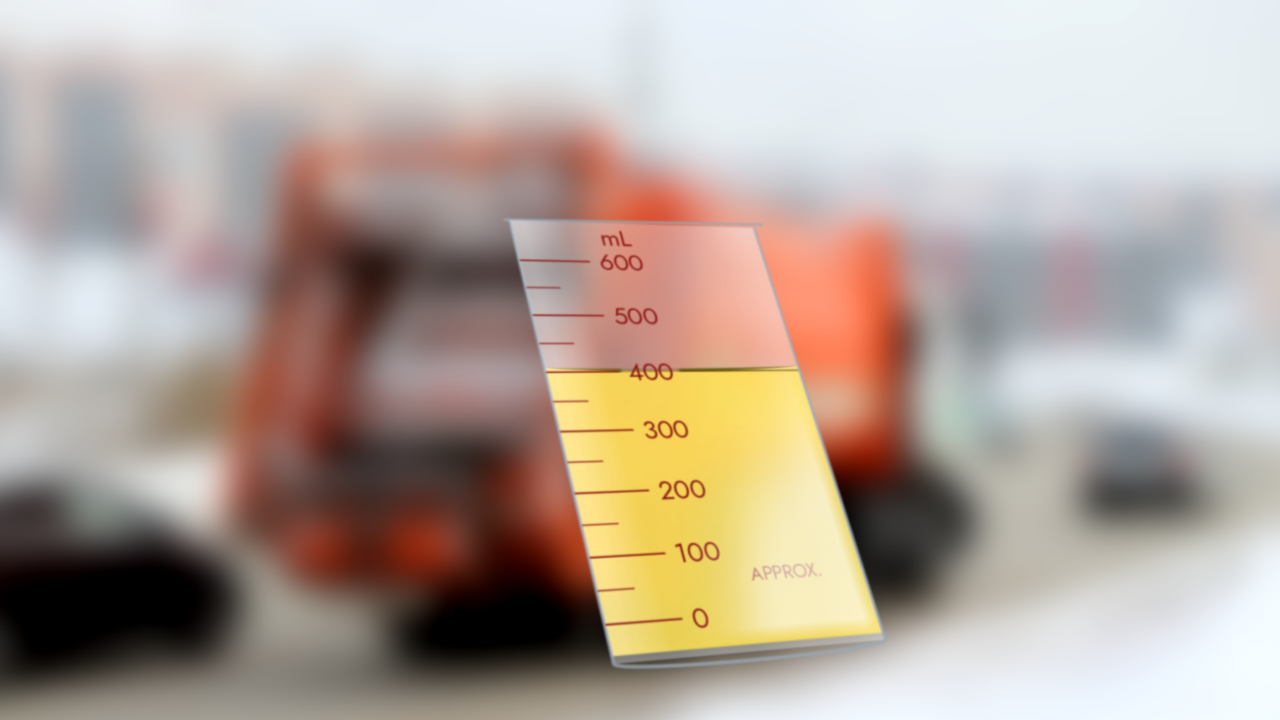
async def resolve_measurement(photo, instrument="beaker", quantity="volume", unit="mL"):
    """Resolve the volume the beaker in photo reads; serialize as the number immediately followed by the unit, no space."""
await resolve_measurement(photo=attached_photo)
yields 400mL
